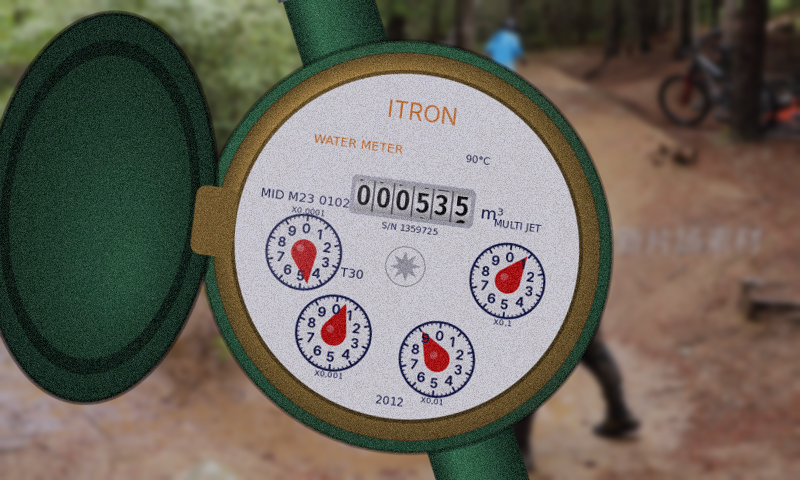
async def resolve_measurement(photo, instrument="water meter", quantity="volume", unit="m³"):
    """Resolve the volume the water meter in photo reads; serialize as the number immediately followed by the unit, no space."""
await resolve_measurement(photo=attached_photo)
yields 535.0904m³
